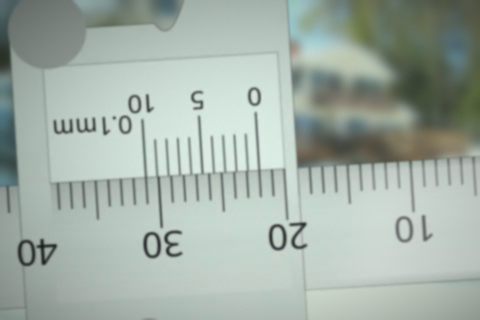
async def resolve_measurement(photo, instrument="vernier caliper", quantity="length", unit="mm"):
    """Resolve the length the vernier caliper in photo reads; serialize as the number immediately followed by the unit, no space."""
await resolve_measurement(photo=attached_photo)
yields 22.0mm
